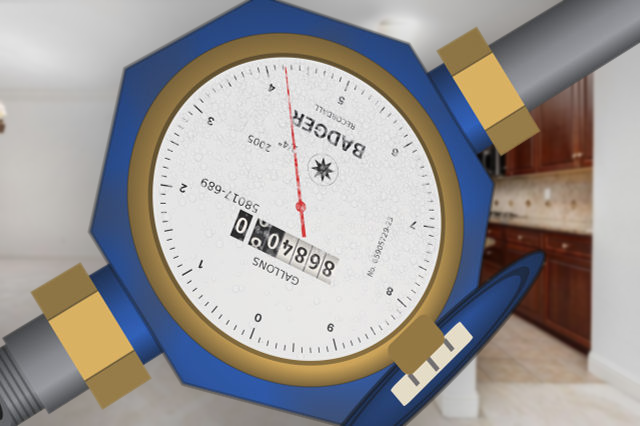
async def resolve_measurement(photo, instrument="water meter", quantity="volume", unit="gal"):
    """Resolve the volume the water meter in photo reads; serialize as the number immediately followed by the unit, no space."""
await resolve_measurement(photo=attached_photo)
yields 8684084.2gal
